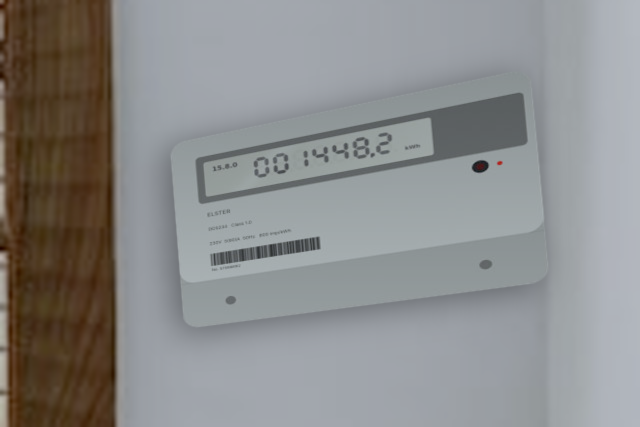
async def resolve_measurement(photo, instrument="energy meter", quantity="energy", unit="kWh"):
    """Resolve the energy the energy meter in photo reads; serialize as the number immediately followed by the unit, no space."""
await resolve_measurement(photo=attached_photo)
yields 1448.2kWh
